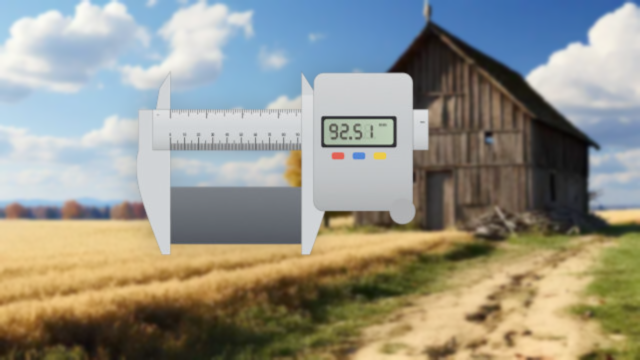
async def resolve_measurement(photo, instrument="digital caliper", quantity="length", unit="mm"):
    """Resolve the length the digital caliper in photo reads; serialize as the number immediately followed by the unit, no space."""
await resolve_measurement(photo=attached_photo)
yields 92.51mm
